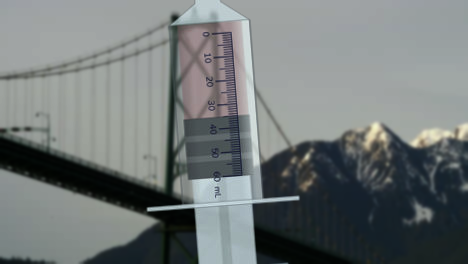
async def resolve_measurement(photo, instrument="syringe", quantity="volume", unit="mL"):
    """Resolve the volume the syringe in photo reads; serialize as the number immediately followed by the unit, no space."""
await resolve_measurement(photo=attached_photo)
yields 35mL
